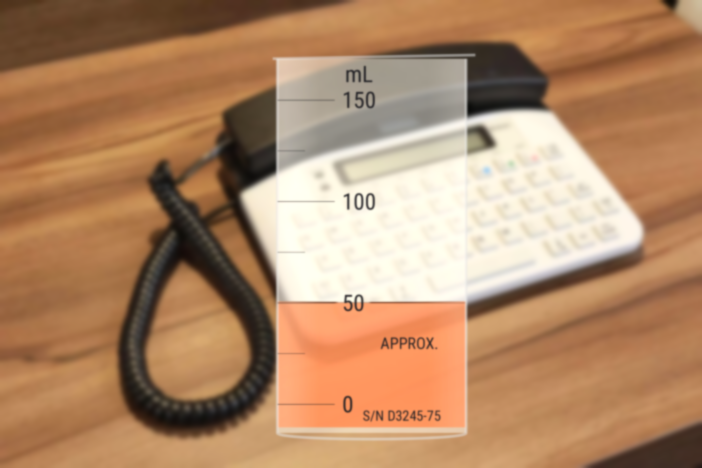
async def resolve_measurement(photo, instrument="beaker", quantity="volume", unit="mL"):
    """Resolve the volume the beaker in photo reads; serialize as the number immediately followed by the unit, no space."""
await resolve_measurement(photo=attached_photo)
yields 50mL
